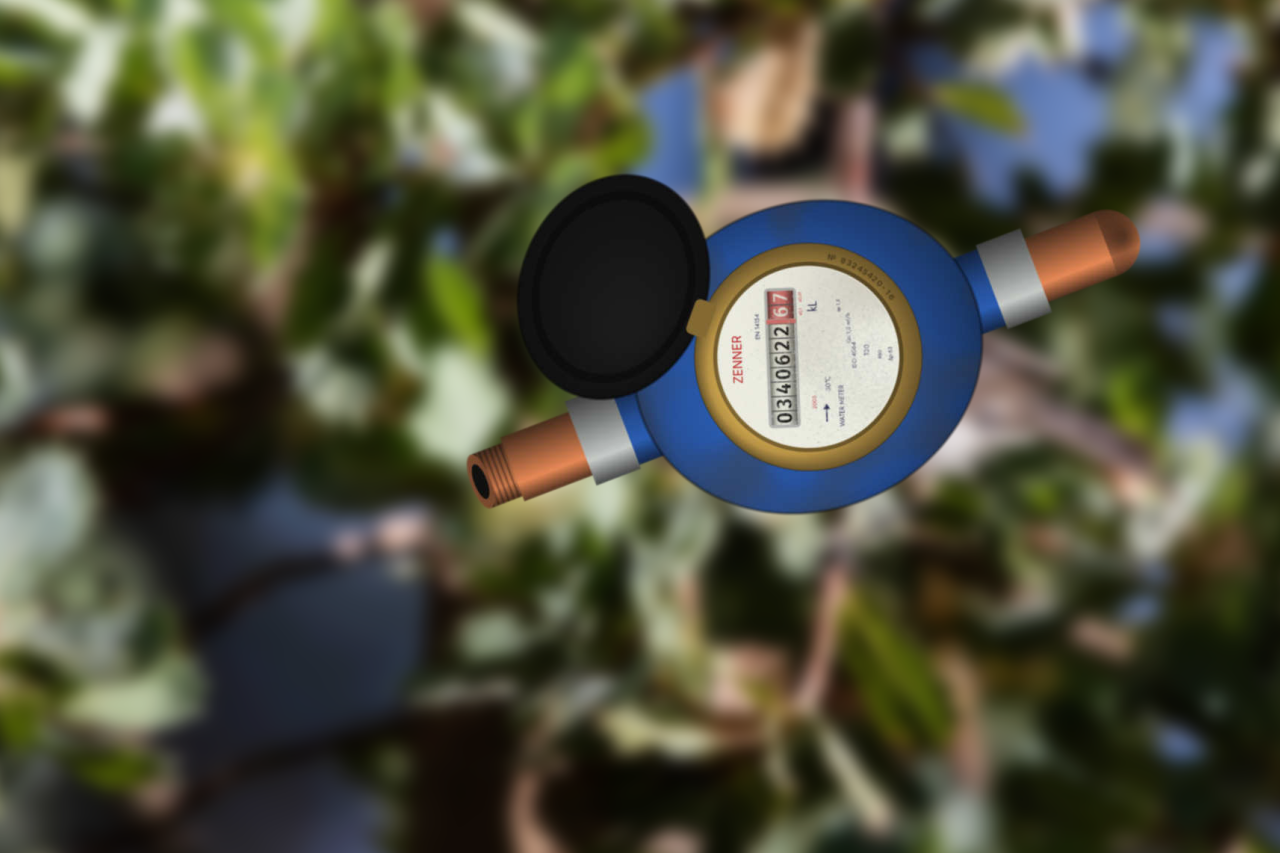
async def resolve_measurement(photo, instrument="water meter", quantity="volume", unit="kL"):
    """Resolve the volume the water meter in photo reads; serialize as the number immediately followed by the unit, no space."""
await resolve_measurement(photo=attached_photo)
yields 340622.67kL
